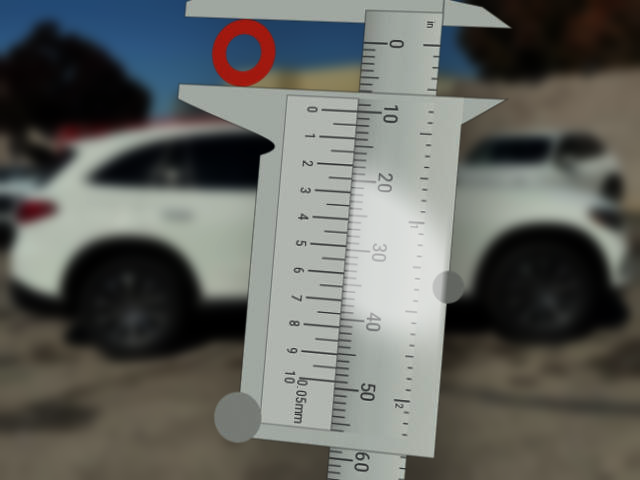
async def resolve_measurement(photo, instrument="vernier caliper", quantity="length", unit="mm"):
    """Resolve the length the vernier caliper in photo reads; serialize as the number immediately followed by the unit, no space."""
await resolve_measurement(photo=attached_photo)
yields 10.0mm
